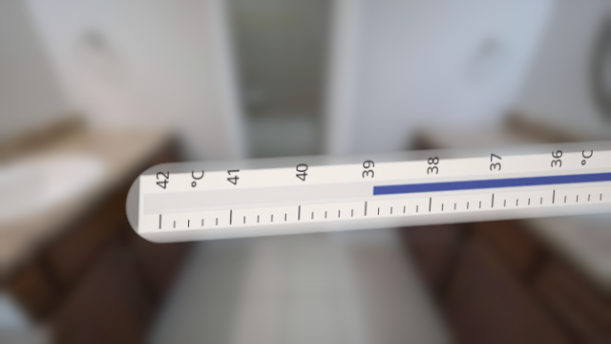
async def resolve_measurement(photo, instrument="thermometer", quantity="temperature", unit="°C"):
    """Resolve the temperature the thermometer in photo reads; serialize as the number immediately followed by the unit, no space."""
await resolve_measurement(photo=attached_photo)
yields 38.9°C
